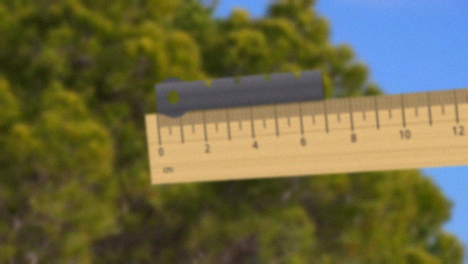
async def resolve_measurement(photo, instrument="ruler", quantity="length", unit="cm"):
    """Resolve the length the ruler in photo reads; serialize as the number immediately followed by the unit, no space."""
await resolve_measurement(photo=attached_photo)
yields 7cm
